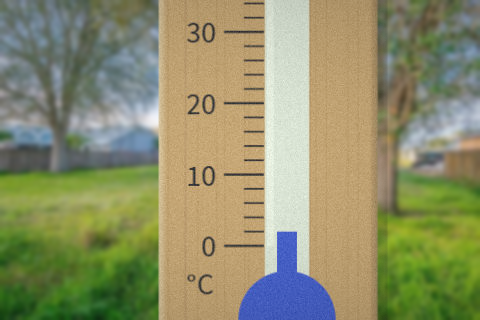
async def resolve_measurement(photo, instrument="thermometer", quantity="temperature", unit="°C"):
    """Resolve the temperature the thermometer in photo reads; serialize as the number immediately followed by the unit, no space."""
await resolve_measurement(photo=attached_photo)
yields 2°C
